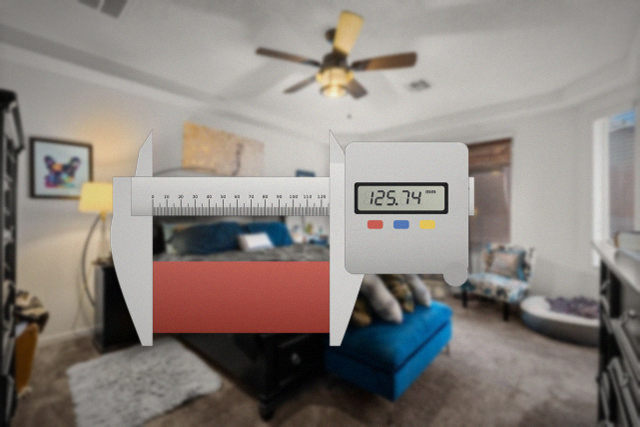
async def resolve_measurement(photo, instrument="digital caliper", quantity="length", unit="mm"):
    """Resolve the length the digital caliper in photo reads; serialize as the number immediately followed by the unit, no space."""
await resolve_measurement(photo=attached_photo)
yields 125.74mm
